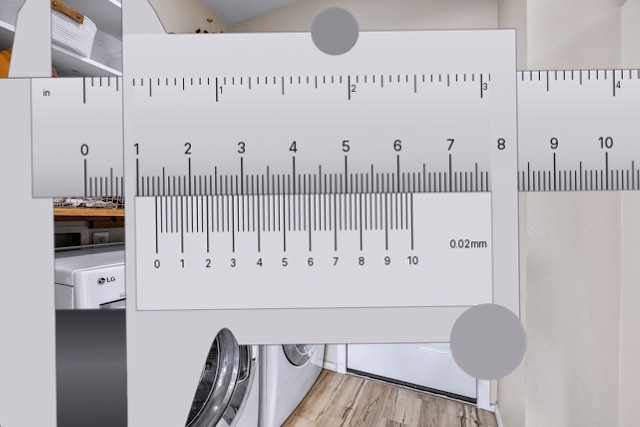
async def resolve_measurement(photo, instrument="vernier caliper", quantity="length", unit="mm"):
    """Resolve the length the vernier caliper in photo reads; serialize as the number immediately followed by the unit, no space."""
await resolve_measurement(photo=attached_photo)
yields 13.5mm
